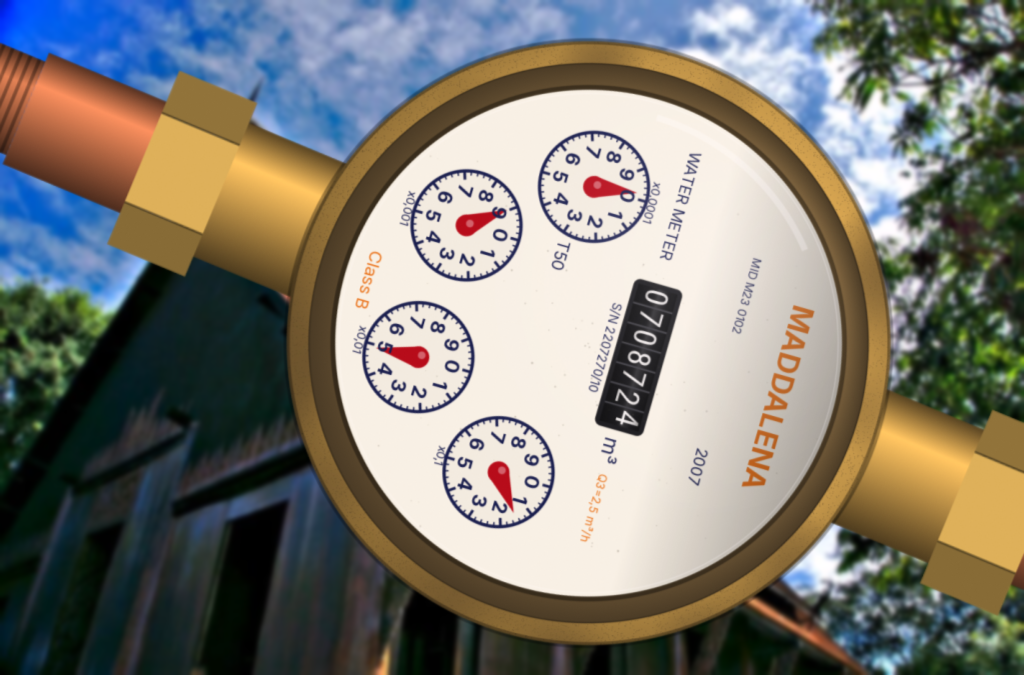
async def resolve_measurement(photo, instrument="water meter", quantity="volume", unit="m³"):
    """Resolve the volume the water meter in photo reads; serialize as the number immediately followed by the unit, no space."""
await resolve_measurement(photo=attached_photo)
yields 708724.1489m³
